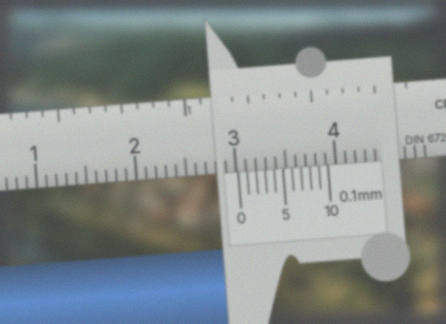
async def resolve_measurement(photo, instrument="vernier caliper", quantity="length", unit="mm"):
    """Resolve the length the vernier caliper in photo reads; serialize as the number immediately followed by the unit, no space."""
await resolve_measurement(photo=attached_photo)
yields 30.2mm
